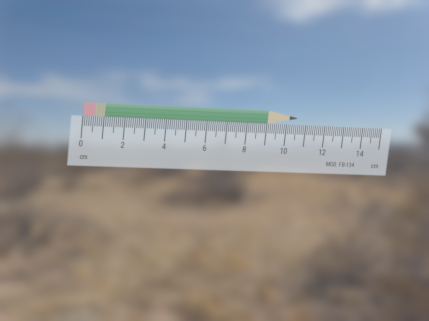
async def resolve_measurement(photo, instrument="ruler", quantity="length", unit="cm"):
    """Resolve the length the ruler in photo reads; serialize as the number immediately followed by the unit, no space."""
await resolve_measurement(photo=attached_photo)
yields 10.5cm
